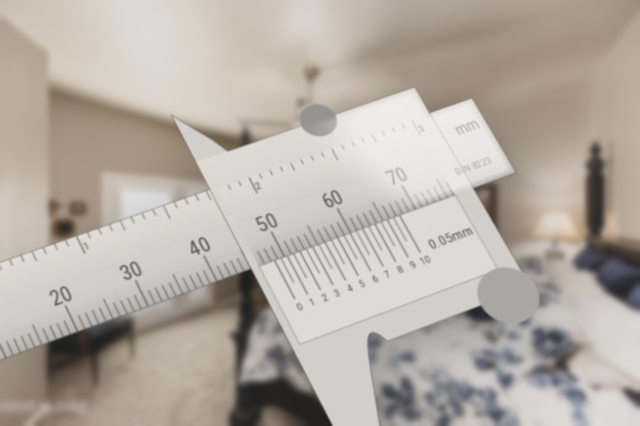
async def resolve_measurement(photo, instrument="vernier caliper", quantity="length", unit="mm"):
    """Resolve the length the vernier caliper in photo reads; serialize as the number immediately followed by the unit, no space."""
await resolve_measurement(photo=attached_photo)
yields 48.5mm
